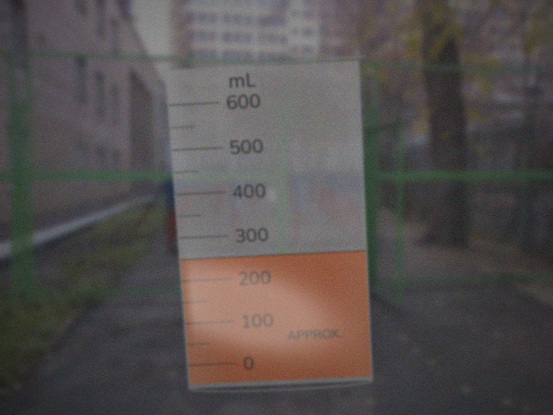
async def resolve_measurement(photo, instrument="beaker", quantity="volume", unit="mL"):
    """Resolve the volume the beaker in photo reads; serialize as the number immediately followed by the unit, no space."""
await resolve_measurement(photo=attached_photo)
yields 250mL
